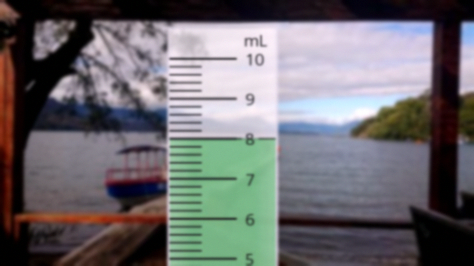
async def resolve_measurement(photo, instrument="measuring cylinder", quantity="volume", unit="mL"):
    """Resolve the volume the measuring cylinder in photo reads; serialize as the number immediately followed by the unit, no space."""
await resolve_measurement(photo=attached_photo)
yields 8mL
